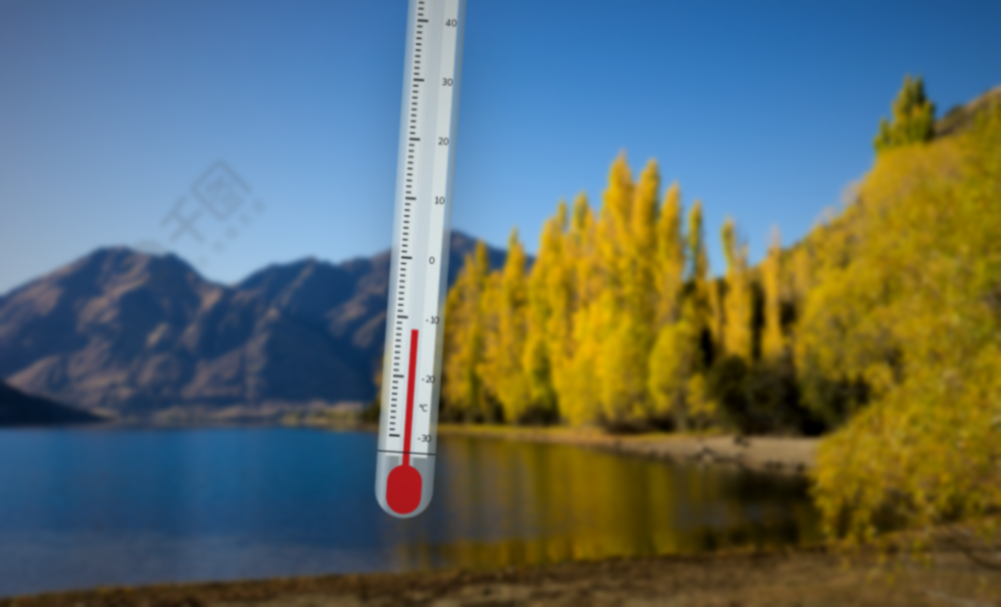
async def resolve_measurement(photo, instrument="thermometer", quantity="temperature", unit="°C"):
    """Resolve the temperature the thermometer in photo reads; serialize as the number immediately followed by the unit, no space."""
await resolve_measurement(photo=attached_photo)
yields -12°C
